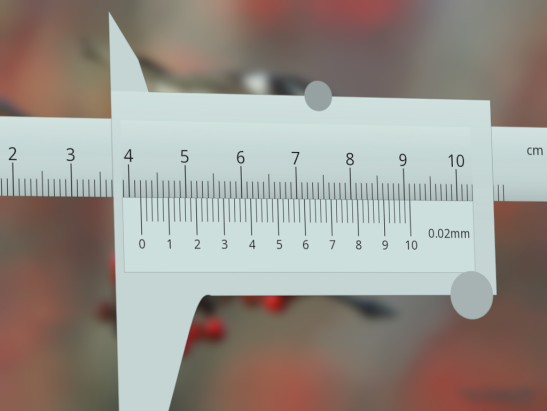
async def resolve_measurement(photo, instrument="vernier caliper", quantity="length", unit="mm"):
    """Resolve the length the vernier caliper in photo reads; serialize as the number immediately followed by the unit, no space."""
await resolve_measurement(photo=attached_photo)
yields 42.0mm
